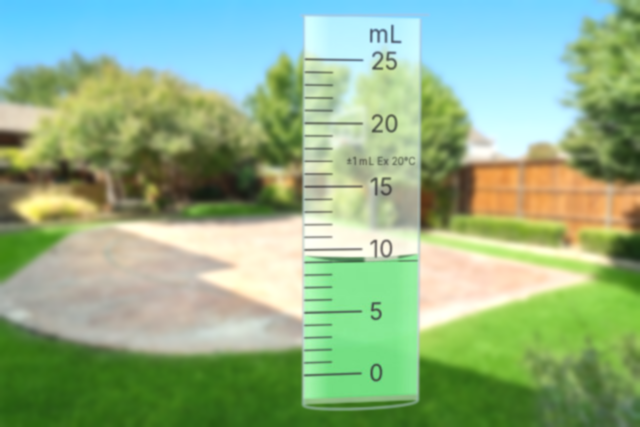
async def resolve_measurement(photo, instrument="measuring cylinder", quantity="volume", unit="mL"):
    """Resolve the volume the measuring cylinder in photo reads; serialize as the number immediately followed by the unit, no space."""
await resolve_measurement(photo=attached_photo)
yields 9mL
